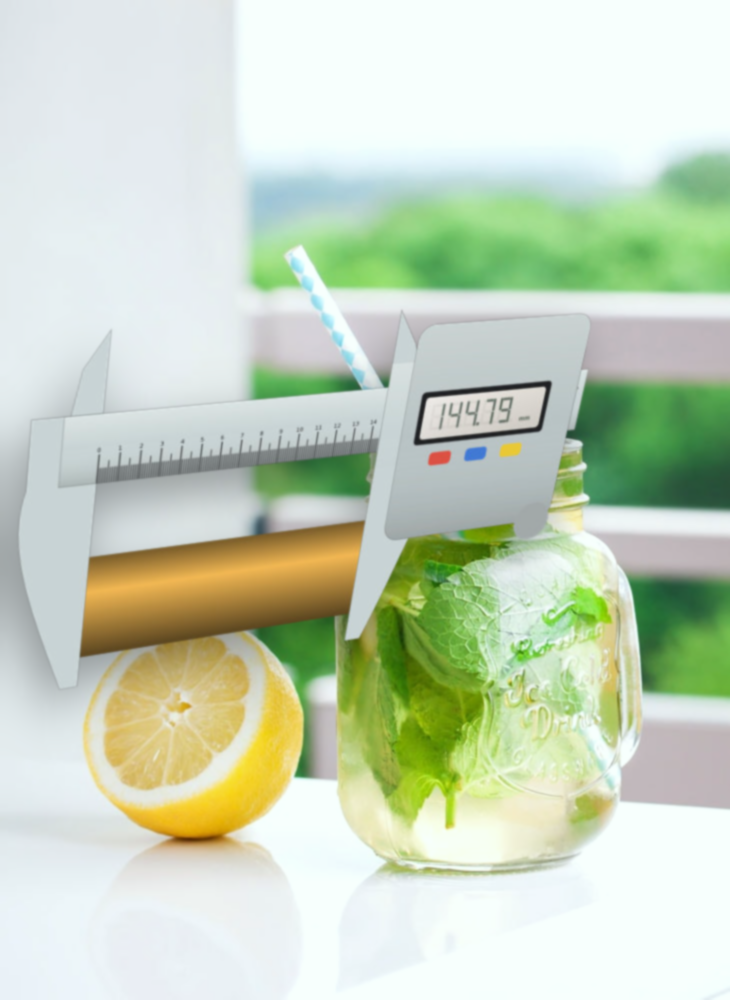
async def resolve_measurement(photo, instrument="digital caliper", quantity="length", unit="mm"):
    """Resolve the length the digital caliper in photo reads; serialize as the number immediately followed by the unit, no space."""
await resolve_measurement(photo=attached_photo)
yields 144.79mm
